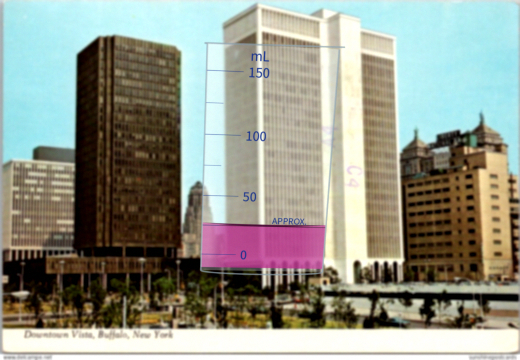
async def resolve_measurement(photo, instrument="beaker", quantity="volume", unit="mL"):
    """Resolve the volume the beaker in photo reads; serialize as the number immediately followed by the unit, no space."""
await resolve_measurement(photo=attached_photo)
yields 25mL
